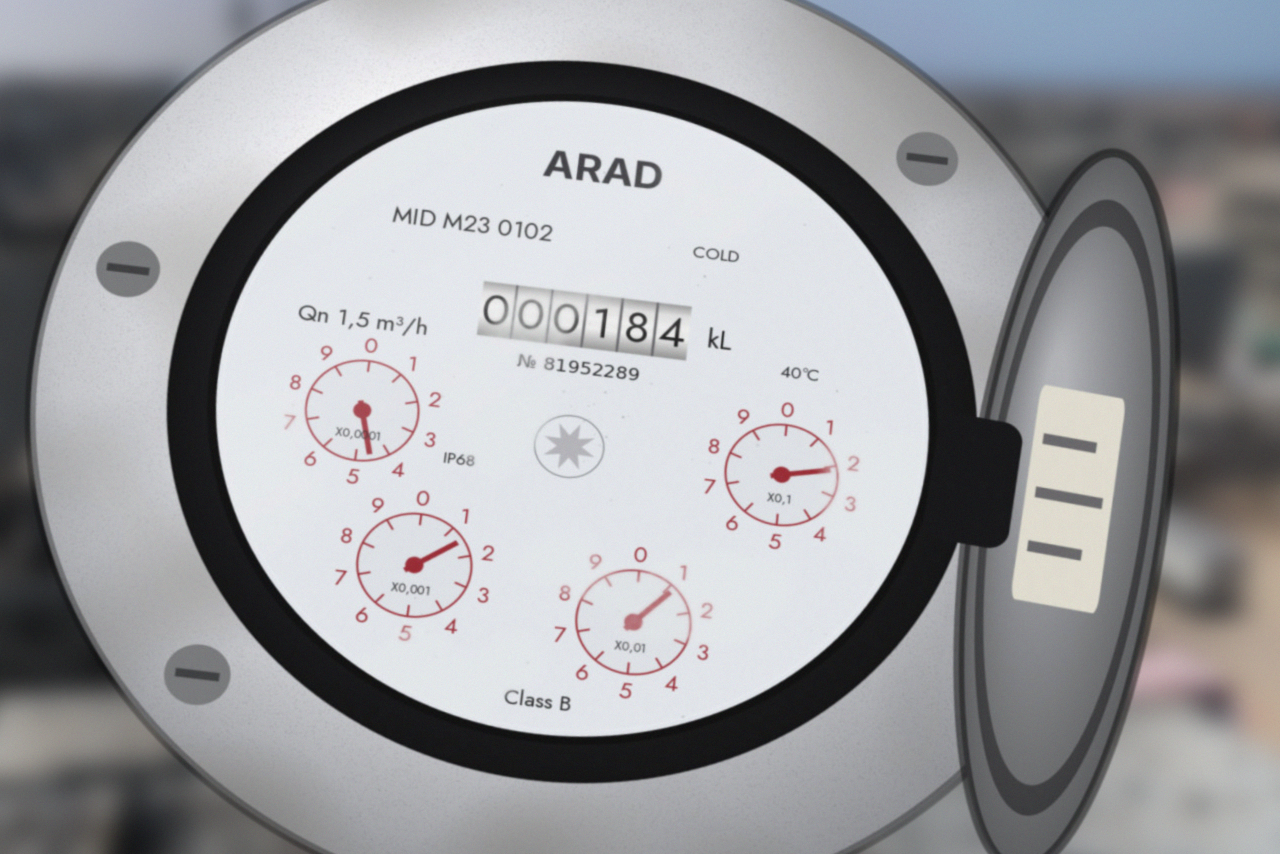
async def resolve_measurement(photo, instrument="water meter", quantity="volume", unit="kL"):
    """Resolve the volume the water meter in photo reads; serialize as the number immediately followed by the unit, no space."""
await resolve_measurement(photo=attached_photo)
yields 184.2114kL
